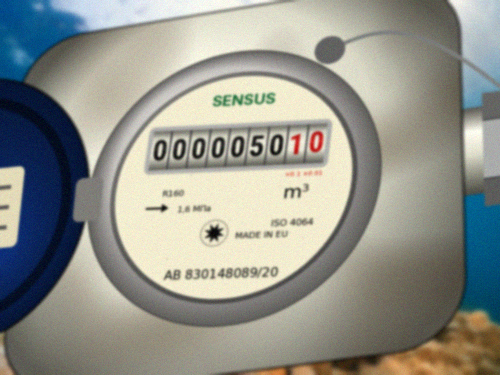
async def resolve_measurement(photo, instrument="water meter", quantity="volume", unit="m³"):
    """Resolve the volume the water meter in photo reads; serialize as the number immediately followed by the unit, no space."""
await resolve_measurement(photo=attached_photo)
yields 50.10m³
